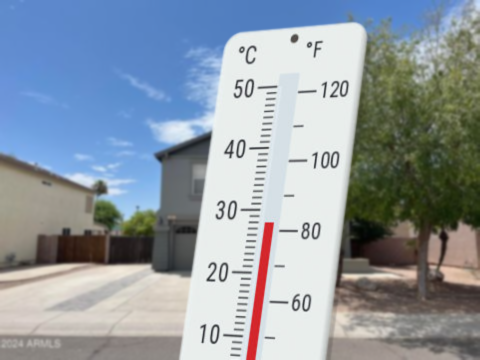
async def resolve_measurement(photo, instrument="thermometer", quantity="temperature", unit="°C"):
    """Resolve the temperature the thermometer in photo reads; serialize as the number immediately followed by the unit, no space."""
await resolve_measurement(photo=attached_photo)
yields 28°C
